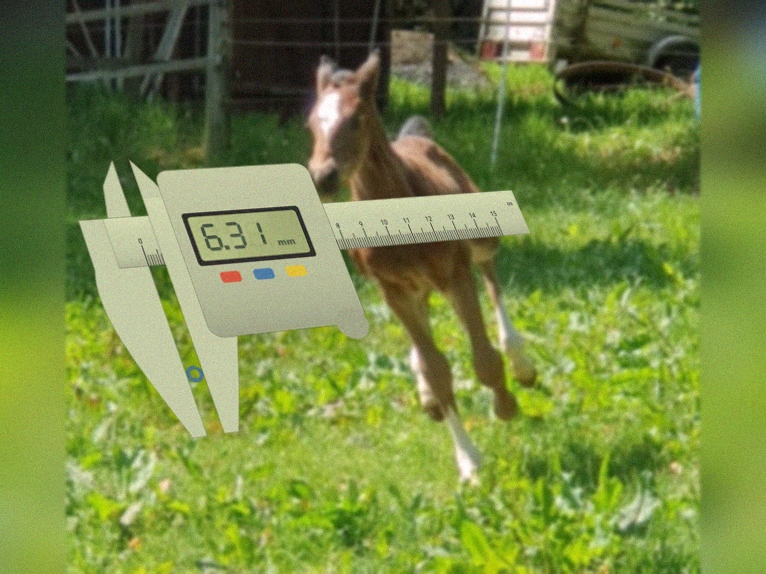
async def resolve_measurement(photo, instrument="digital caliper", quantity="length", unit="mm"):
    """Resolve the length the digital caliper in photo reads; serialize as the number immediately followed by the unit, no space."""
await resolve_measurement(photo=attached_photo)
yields 6.31mm
